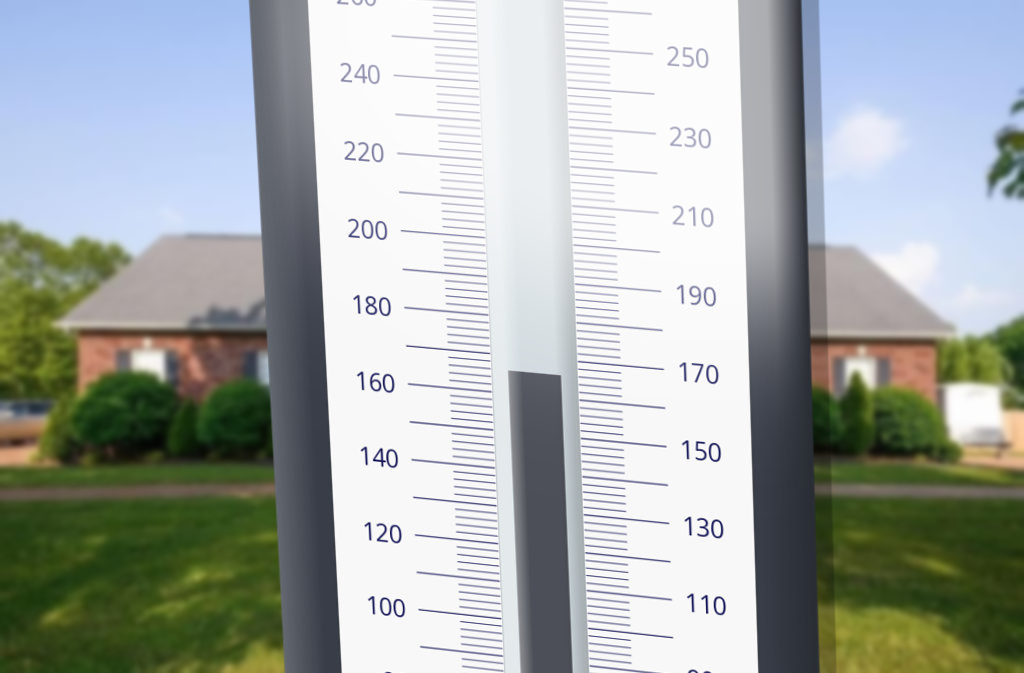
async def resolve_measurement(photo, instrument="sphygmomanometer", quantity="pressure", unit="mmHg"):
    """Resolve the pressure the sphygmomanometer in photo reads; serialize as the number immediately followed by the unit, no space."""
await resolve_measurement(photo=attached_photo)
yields 166mmHg
